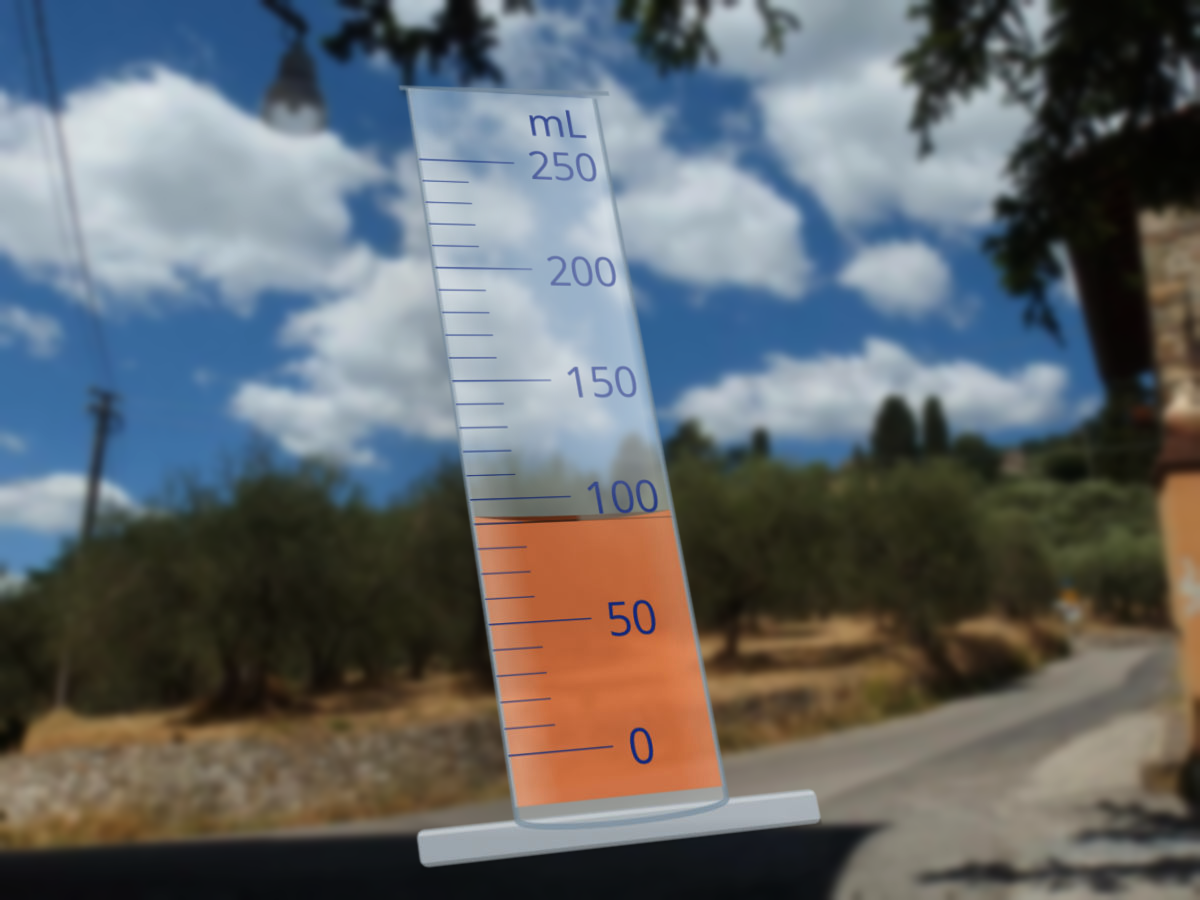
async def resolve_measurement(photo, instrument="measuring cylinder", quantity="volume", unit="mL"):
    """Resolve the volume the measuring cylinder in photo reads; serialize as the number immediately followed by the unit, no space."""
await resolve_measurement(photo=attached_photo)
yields 90mL
